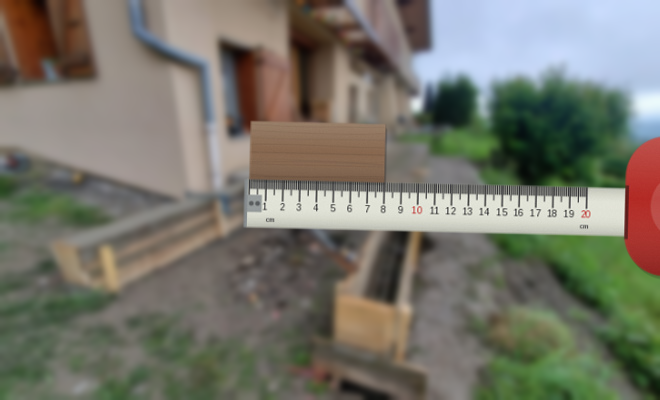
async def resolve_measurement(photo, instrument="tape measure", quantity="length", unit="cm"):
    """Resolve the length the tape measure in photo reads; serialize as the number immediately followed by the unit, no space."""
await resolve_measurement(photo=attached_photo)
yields 8cm
